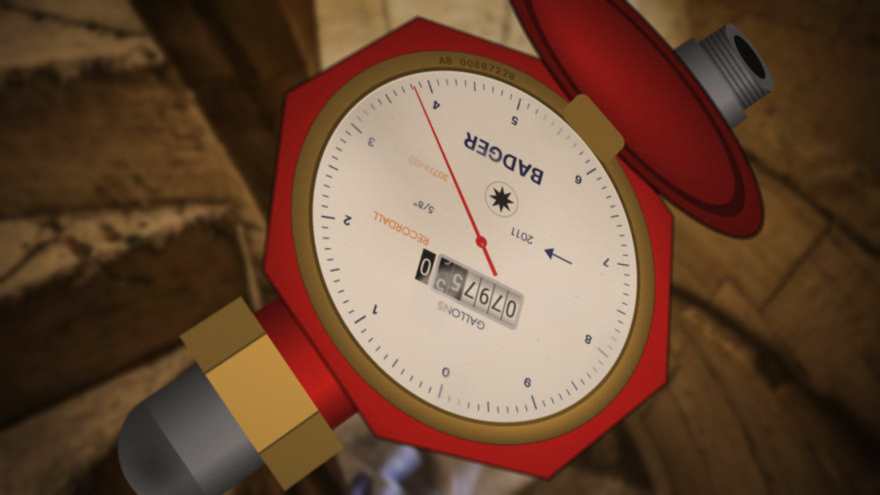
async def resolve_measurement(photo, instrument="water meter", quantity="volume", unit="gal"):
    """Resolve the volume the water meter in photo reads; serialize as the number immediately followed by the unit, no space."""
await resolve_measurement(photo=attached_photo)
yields 797553.8gal
